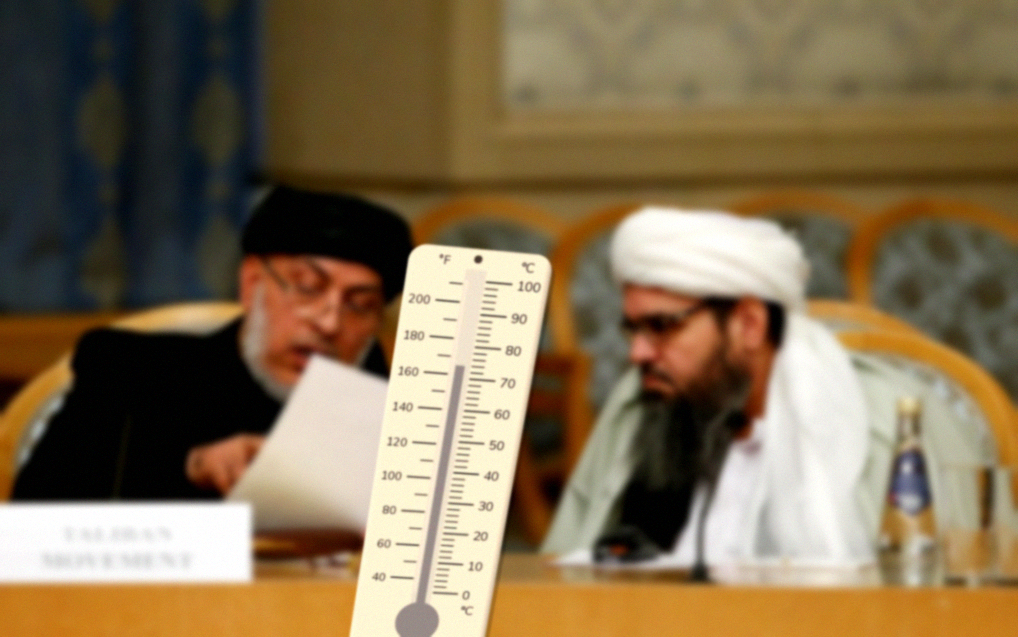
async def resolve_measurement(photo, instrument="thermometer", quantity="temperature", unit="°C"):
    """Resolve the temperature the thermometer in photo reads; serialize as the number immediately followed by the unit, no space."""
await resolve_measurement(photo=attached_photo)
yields 74°C
